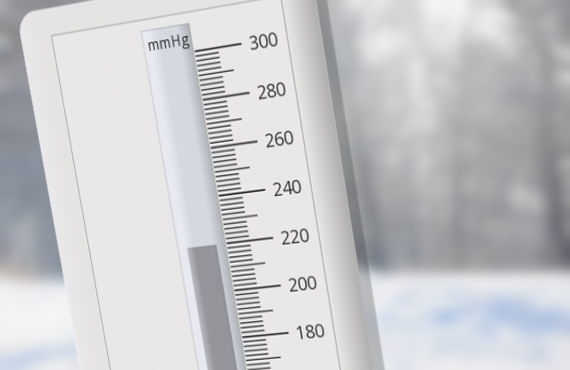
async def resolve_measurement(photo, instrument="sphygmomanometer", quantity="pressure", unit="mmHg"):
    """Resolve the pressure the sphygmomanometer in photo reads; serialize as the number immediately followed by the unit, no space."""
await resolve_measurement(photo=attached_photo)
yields 220mmHg
